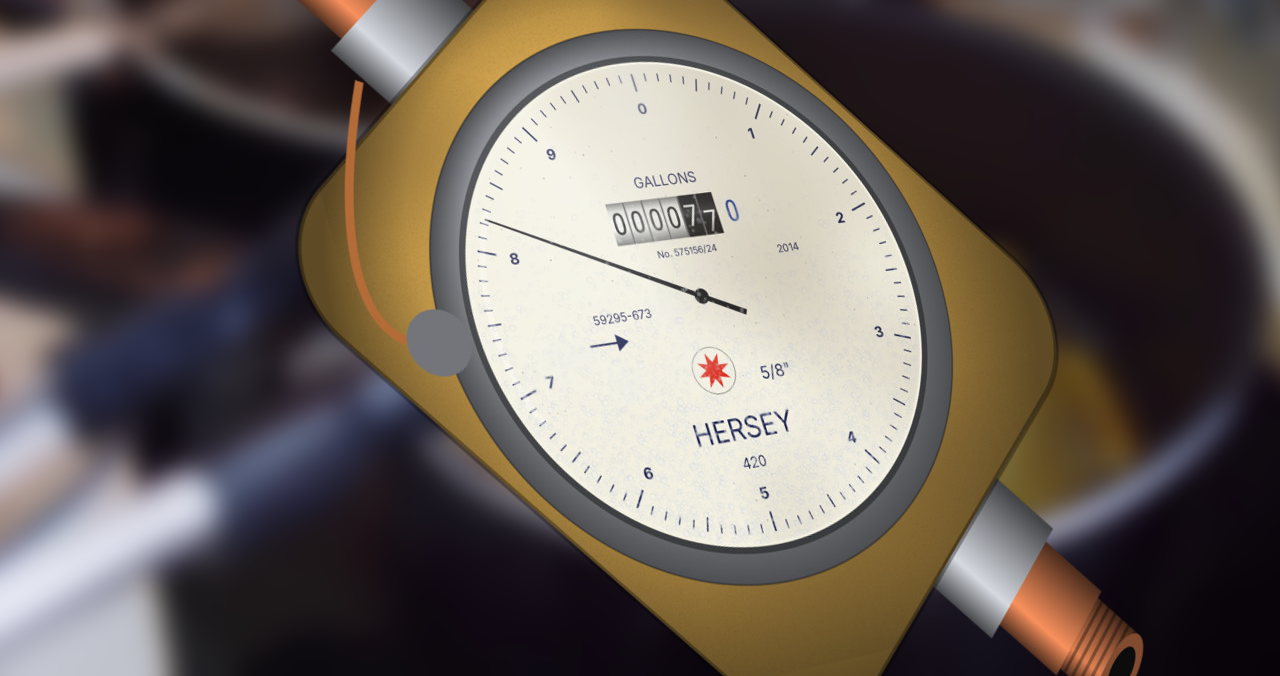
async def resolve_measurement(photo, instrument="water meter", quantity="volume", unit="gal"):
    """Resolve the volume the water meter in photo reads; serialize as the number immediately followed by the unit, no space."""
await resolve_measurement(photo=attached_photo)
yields 768.2gal
